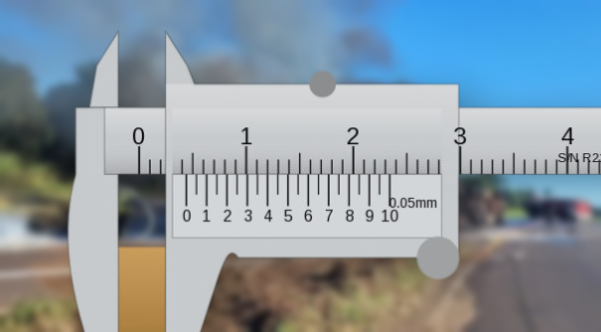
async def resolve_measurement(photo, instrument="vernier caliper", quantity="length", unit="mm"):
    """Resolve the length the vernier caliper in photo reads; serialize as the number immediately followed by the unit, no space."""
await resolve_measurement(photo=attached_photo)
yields 4.4mm
